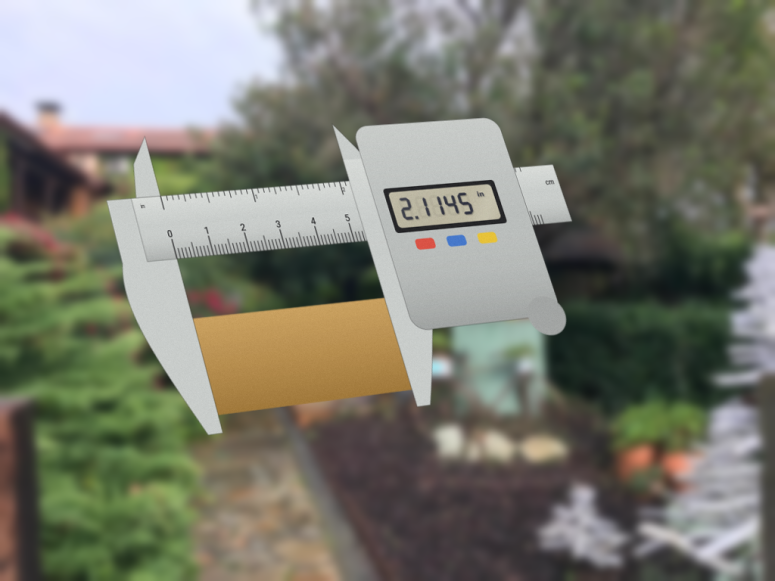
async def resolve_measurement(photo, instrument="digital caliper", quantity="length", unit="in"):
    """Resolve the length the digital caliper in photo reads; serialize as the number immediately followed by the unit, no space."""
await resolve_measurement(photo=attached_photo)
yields 2.1145in
